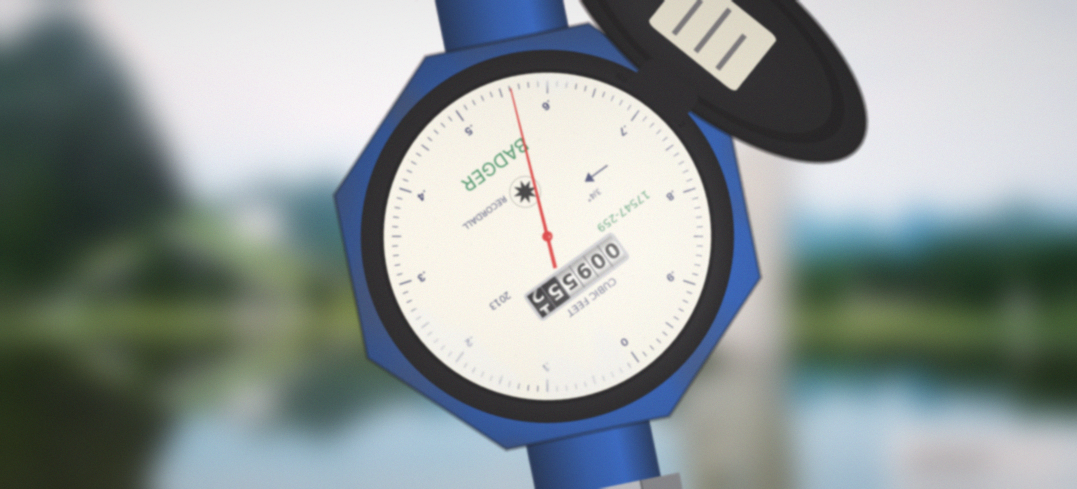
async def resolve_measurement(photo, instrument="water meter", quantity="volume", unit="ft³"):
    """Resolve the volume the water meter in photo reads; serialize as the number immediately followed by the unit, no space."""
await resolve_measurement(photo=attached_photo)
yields 9551.56ft³
